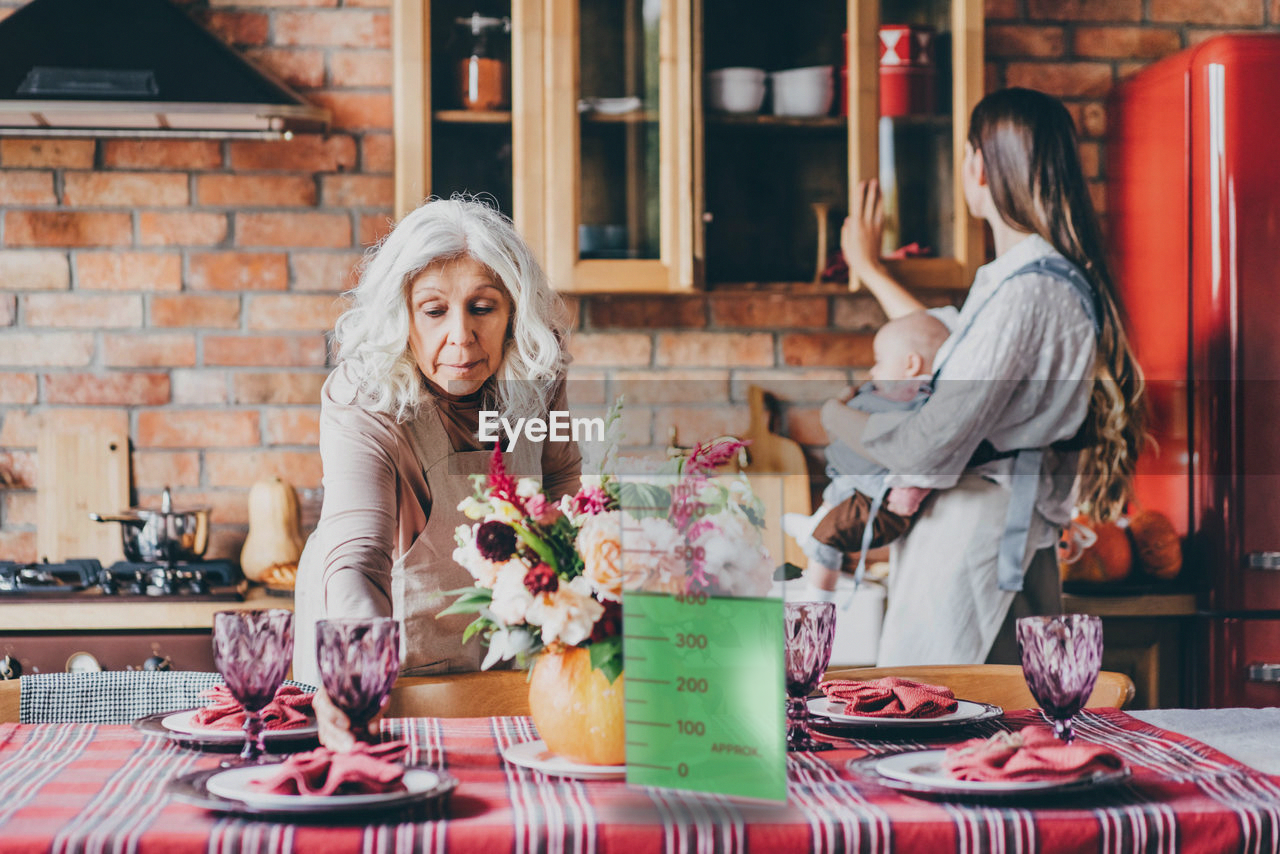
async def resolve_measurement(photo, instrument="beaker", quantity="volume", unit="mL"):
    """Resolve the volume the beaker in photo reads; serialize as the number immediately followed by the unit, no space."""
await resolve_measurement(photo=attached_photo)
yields 400mL
